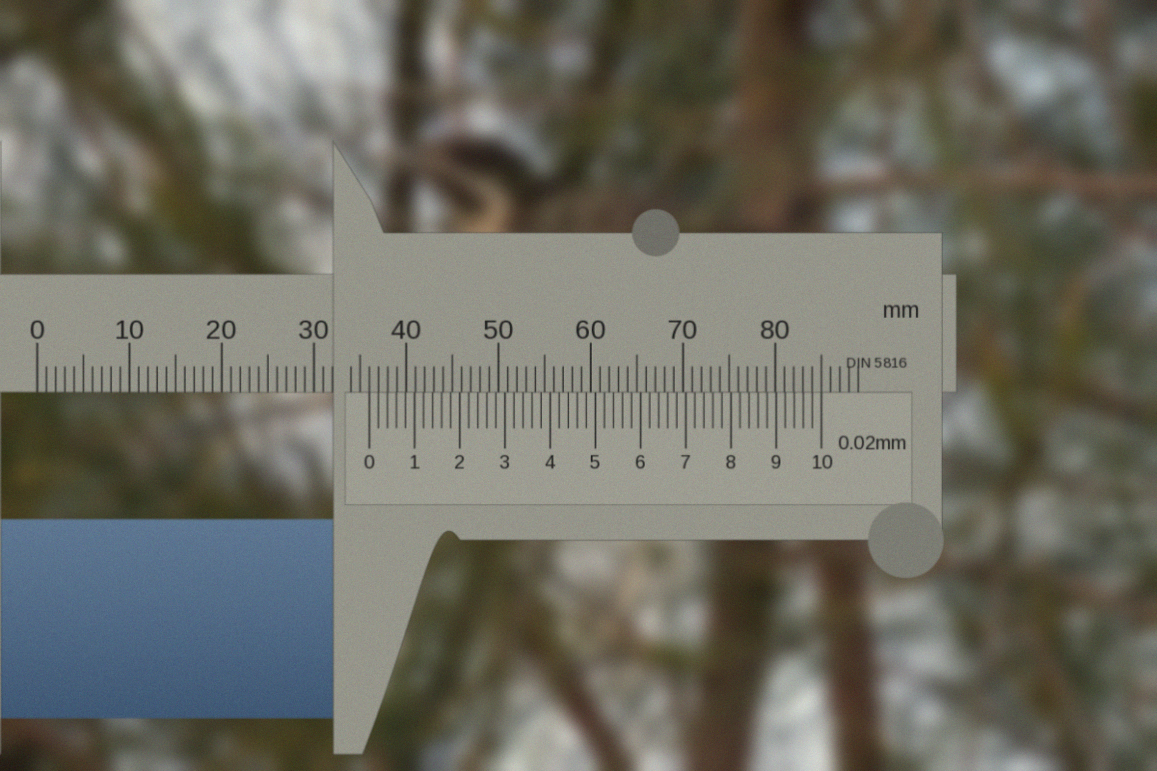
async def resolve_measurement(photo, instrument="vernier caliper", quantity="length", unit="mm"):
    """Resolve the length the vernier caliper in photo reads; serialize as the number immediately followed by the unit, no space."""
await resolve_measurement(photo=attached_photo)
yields 36.0mm
